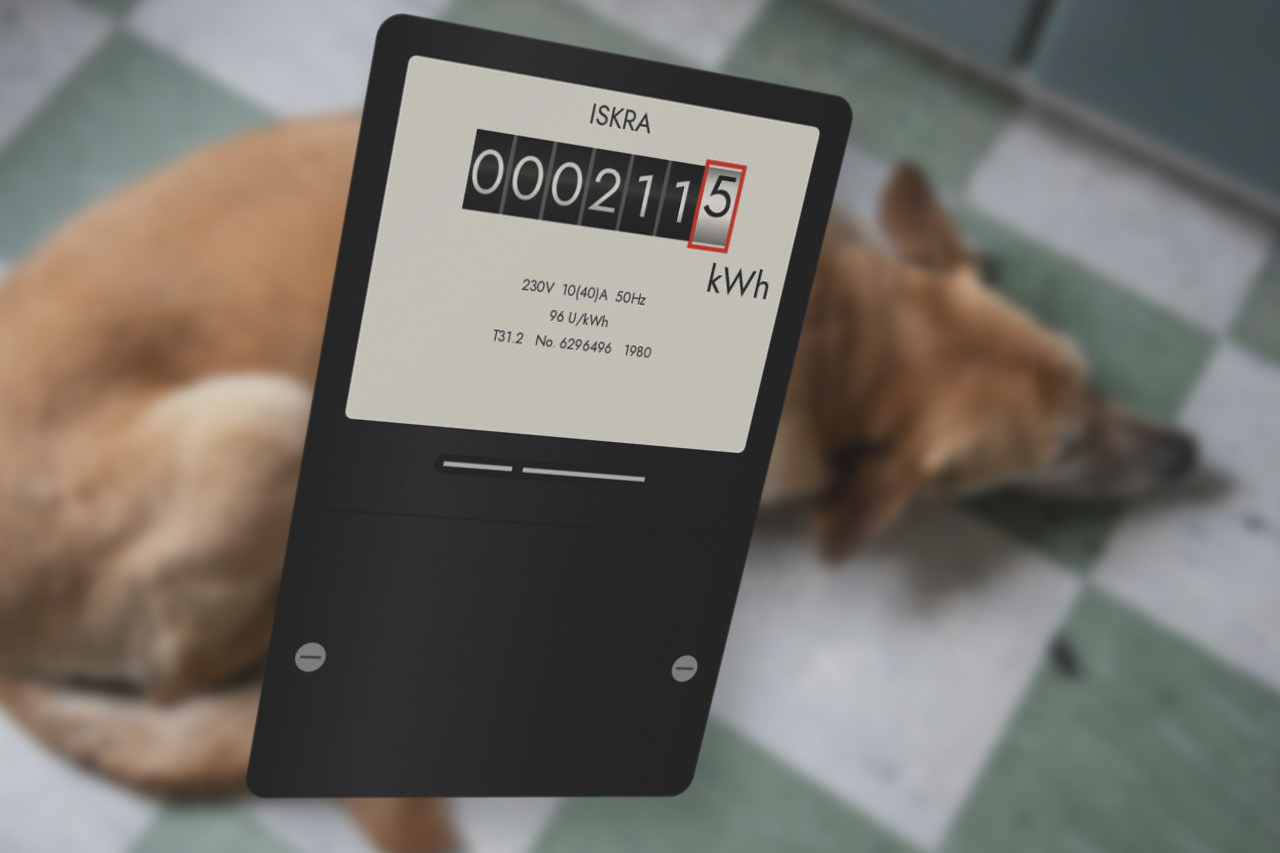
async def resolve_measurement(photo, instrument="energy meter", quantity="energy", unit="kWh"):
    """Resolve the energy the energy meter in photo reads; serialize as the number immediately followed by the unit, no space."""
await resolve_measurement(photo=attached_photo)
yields 211.5kWh
